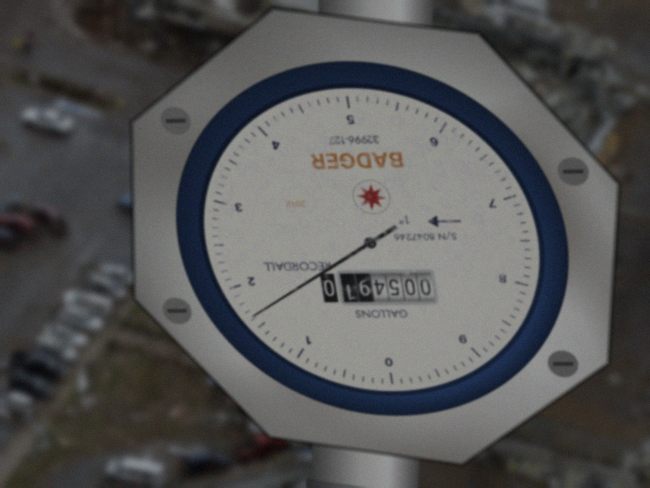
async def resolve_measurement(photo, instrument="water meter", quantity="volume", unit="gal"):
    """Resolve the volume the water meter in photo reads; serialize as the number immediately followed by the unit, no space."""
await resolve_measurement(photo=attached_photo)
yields 54911.6gal
